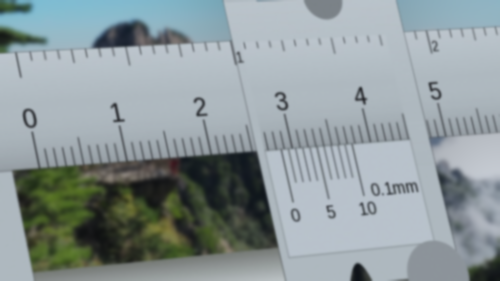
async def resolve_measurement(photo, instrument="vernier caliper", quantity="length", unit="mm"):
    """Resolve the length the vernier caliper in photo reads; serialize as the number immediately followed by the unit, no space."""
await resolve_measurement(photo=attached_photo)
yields 28.6mm
